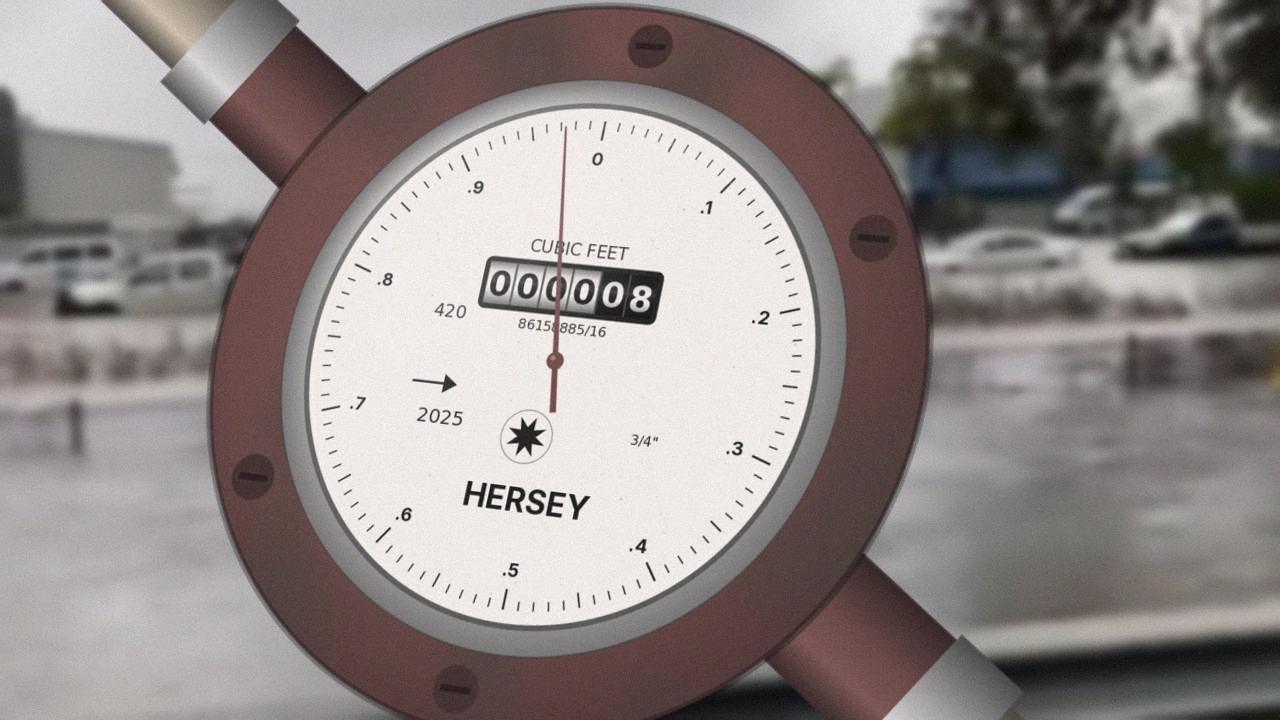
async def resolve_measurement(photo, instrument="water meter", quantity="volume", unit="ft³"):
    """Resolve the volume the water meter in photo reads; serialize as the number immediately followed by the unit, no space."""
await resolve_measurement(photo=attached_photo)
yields 7.97ft³
